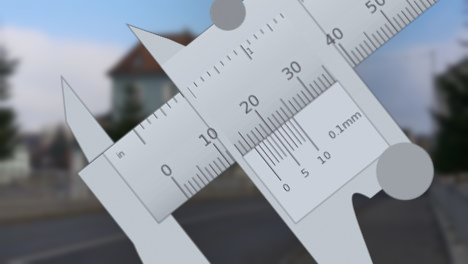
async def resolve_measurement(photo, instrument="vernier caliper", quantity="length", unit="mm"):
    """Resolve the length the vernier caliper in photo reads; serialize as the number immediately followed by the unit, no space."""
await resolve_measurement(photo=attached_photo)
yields 15.6mm
